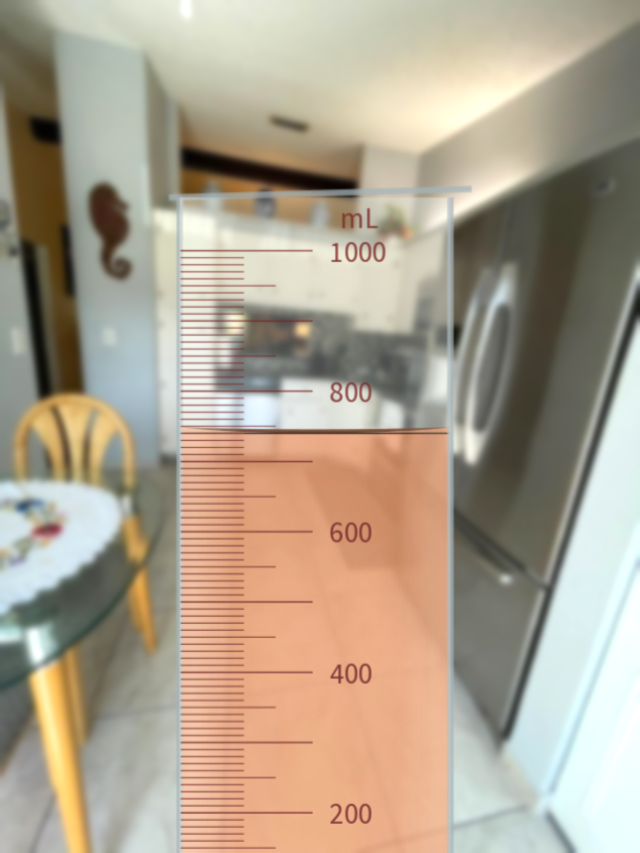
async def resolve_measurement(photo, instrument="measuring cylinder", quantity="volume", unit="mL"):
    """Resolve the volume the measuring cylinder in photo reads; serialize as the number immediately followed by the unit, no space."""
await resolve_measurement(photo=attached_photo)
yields 740mL
